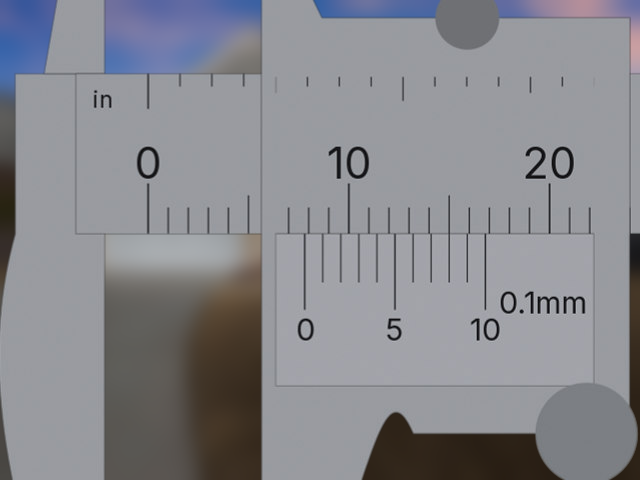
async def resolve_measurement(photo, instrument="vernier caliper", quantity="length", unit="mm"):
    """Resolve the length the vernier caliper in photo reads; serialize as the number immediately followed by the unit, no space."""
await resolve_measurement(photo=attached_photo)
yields 7.8mm
